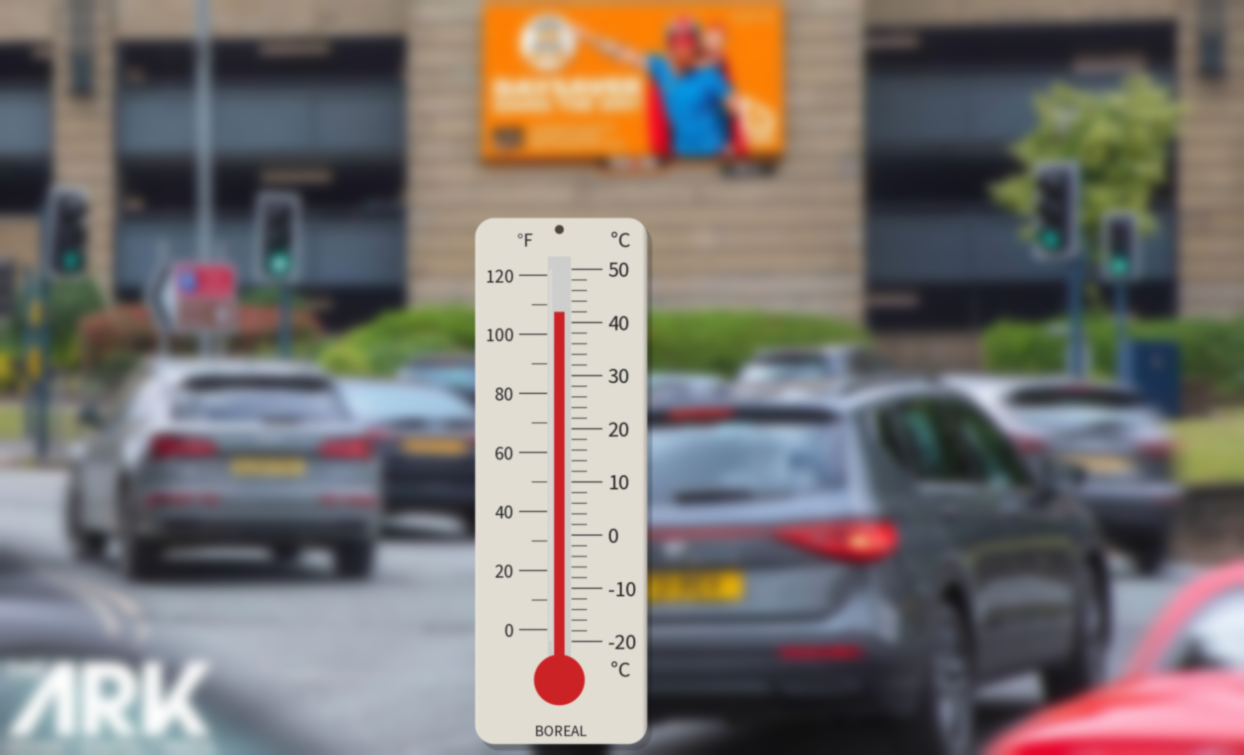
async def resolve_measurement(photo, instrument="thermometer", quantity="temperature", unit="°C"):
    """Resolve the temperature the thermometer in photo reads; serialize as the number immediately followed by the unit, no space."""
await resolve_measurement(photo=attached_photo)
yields 42°C
